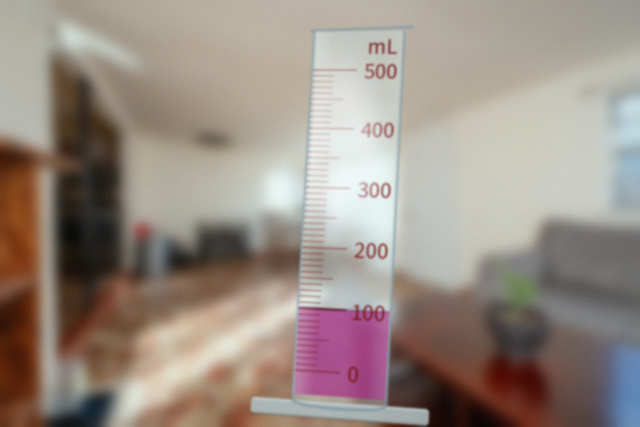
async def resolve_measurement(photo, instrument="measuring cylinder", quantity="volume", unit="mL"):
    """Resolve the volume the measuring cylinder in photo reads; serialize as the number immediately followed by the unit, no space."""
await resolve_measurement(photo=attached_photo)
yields 100mL
